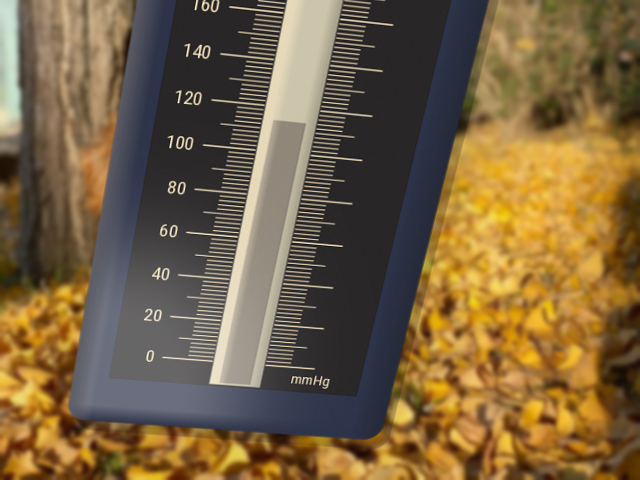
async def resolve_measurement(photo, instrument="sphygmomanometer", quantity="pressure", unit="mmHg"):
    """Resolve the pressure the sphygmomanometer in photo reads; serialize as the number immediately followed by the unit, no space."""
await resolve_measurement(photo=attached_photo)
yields 114mmHg
